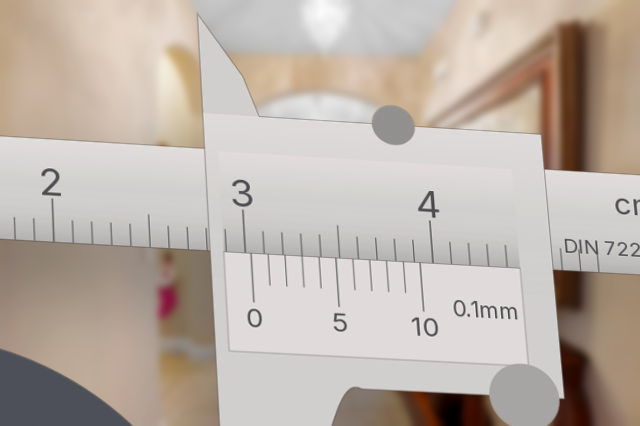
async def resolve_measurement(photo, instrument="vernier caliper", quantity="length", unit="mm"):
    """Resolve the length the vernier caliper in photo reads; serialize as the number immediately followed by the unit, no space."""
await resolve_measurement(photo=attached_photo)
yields 30.3mm
